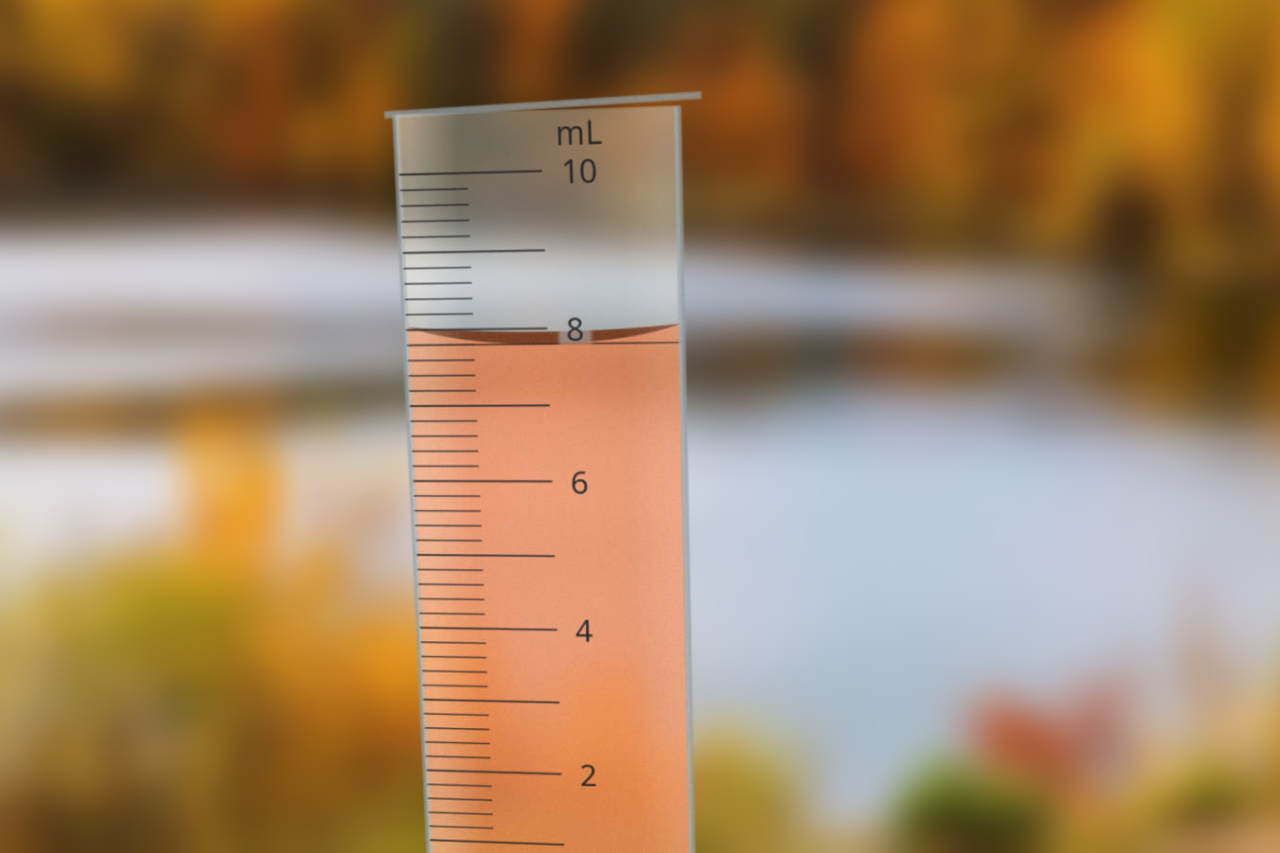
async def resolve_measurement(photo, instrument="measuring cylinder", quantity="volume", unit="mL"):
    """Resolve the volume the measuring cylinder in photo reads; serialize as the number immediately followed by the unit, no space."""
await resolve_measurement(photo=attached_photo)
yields 7.8mL
